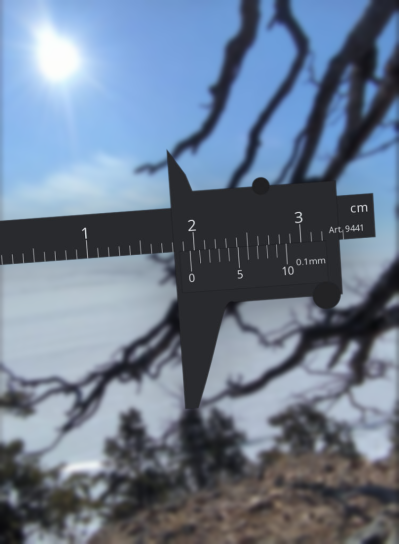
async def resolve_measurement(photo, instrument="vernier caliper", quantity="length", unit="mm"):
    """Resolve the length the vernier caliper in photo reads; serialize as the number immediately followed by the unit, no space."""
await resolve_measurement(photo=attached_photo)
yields 19.6mm
